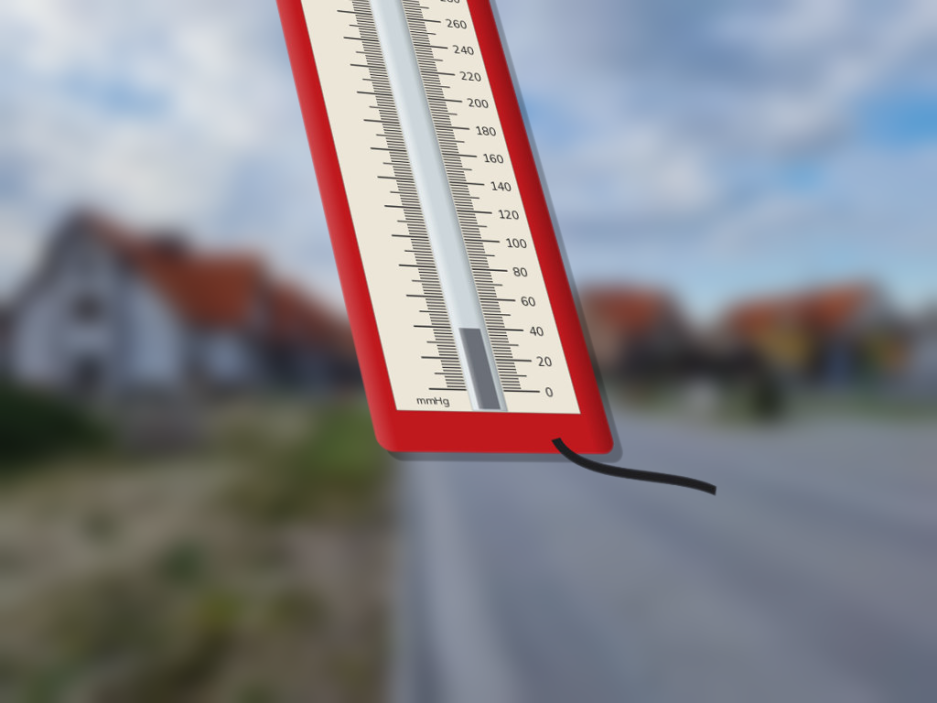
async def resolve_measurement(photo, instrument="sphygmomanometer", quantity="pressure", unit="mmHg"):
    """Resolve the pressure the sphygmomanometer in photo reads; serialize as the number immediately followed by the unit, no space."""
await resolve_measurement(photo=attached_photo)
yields 40mmHg
